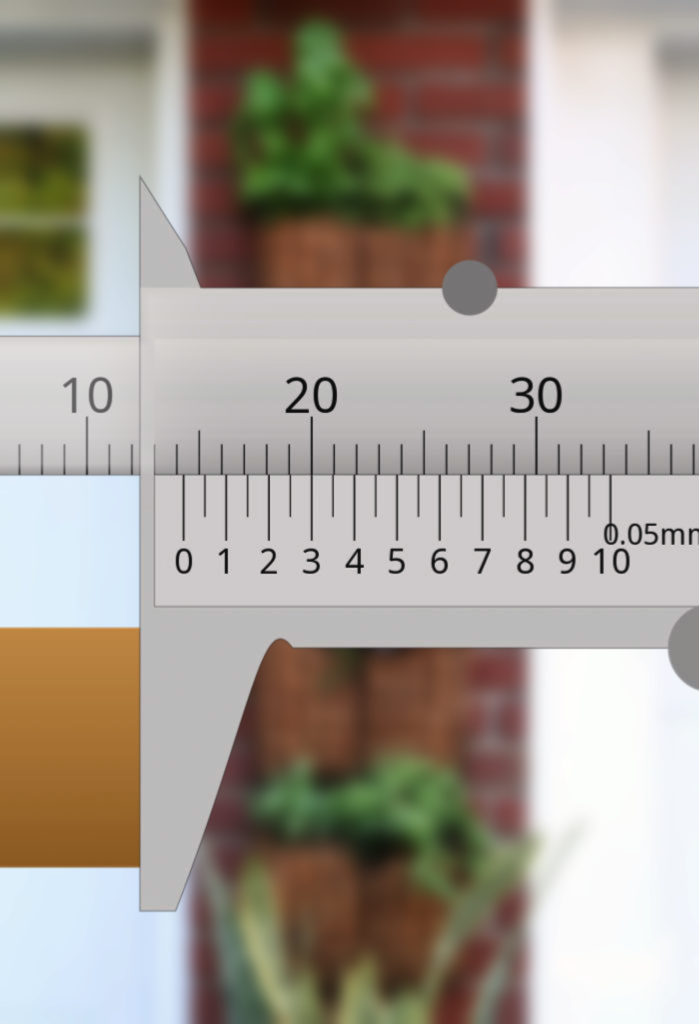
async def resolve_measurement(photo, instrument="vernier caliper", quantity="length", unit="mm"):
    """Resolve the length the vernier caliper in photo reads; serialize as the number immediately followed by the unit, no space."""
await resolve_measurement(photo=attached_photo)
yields 14.3mm
